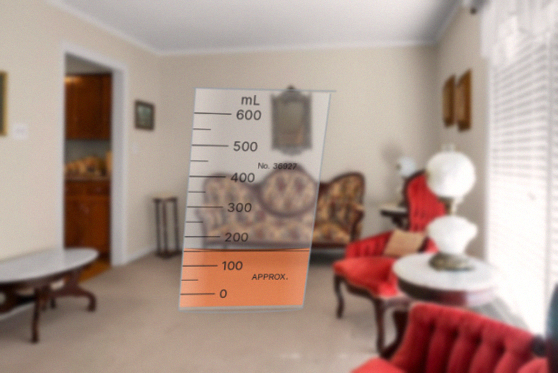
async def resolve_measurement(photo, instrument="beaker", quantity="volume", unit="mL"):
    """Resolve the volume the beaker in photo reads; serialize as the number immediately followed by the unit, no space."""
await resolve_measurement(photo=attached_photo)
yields 150mL
